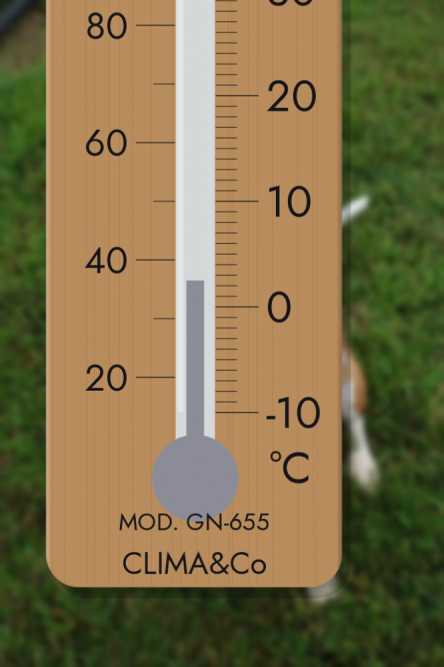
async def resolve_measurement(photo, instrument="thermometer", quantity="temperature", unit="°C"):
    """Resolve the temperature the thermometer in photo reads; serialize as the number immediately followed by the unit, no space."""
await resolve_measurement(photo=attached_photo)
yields 2.5°C
